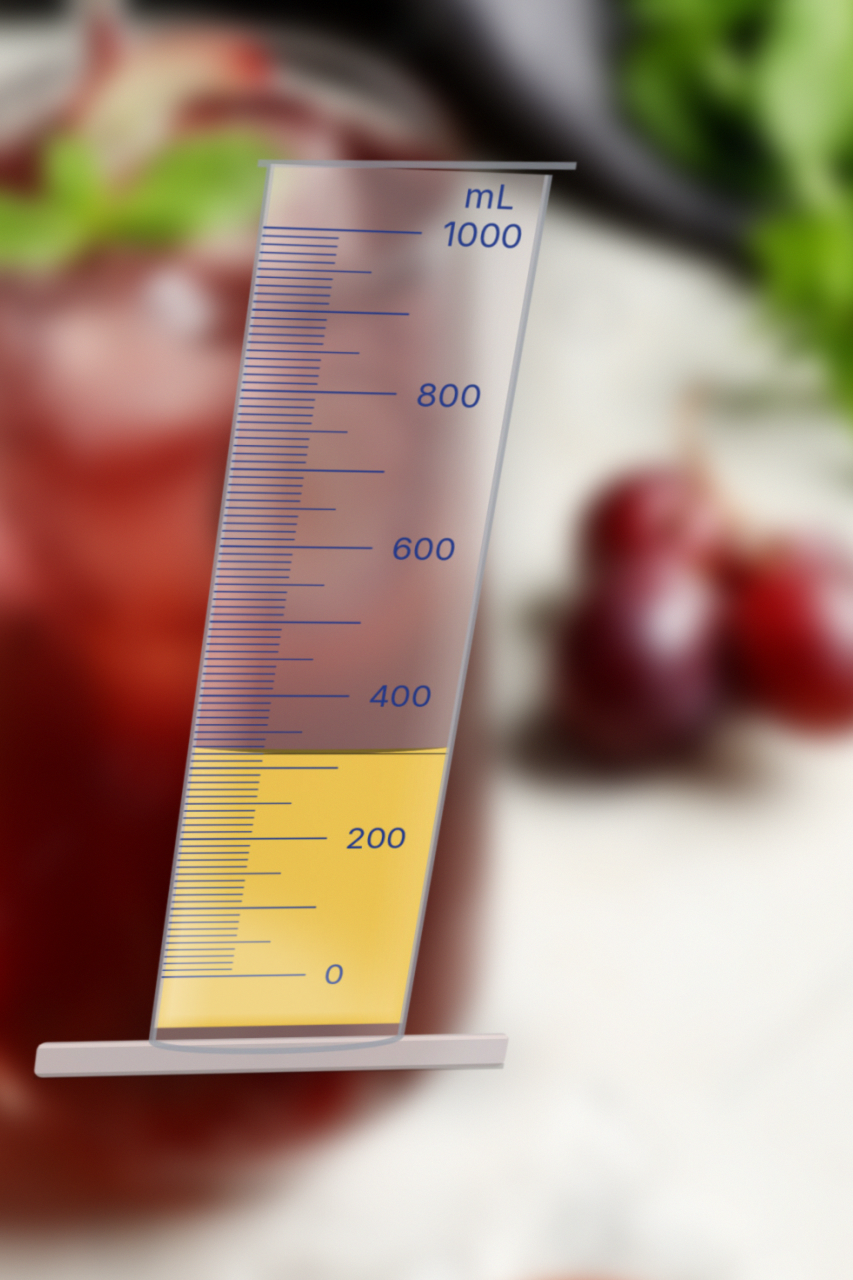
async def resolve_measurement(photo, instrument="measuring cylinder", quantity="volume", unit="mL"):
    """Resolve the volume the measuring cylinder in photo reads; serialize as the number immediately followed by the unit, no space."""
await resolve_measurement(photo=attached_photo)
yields 320mL
